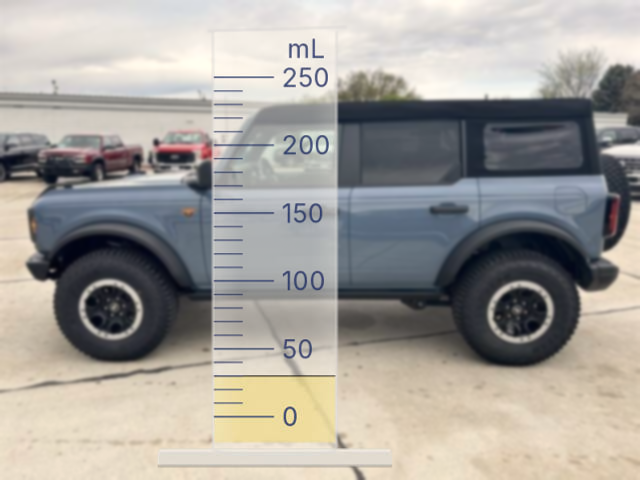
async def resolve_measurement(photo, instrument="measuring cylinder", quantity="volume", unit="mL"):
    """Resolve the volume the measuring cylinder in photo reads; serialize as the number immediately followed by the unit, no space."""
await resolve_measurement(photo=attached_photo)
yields 30mL
